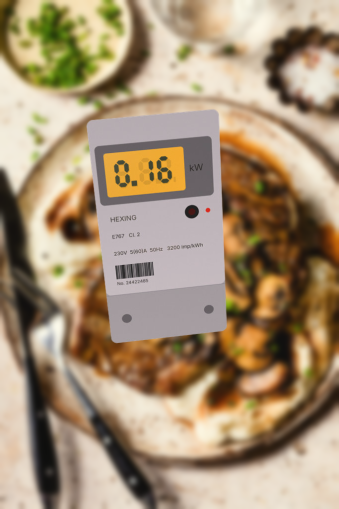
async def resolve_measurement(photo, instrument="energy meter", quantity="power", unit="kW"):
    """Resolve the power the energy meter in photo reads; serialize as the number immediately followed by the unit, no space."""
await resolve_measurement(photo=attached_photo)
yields 0.16kW
